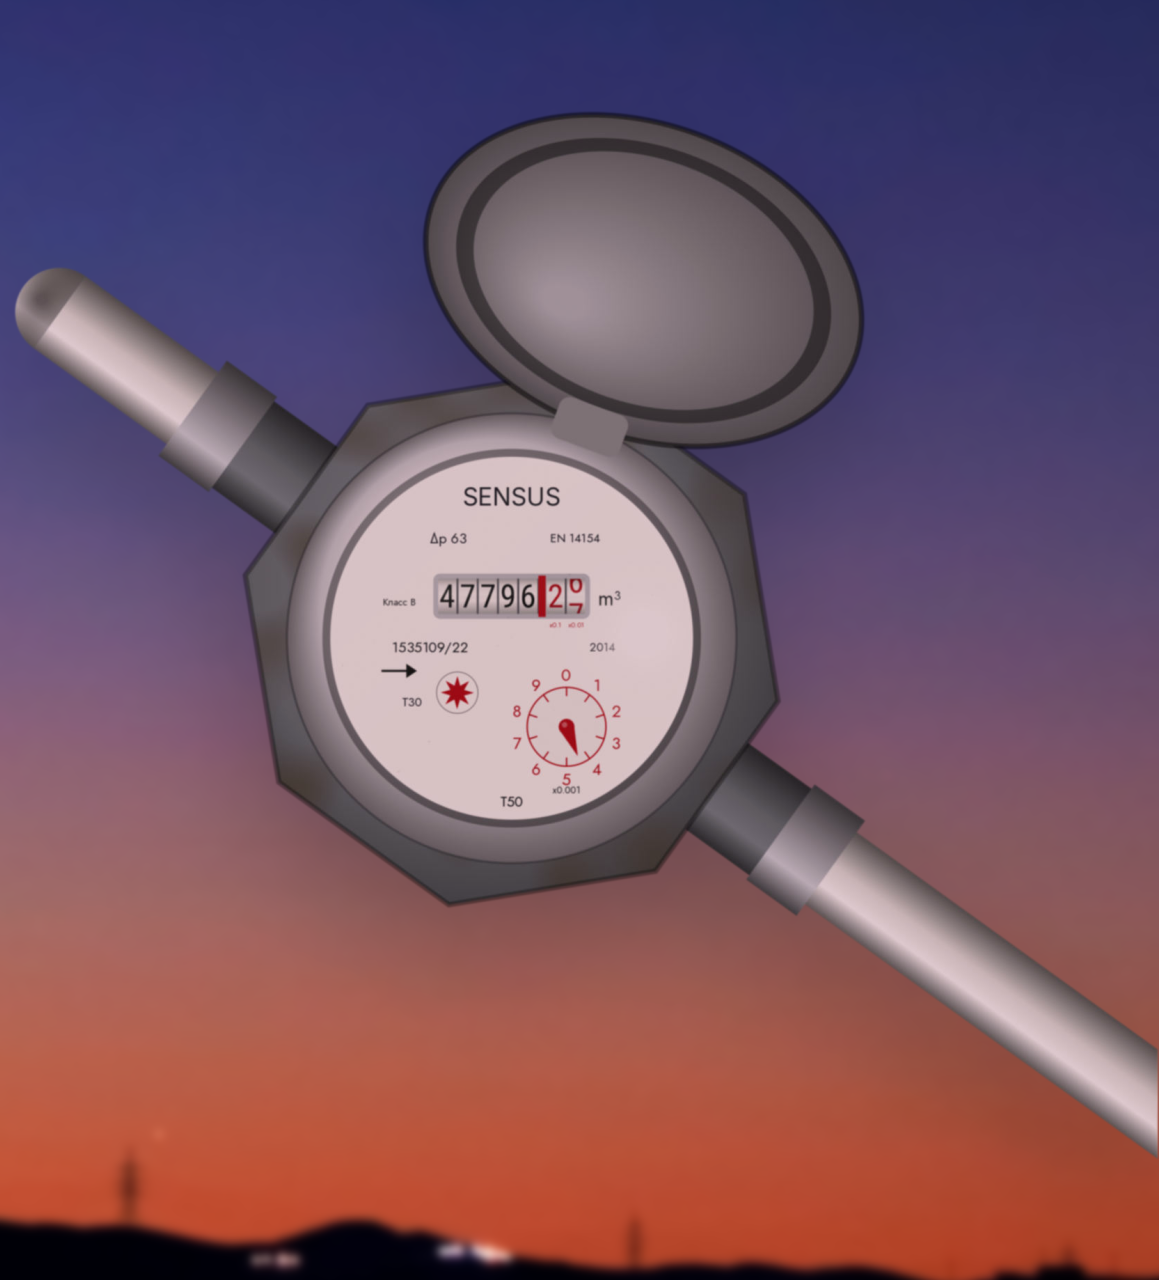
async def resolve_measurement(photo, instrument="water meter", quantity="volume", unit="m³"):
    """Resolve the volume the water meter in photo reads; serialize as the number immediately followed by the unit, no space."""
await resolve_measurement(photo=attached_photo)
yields 47796.264m³
